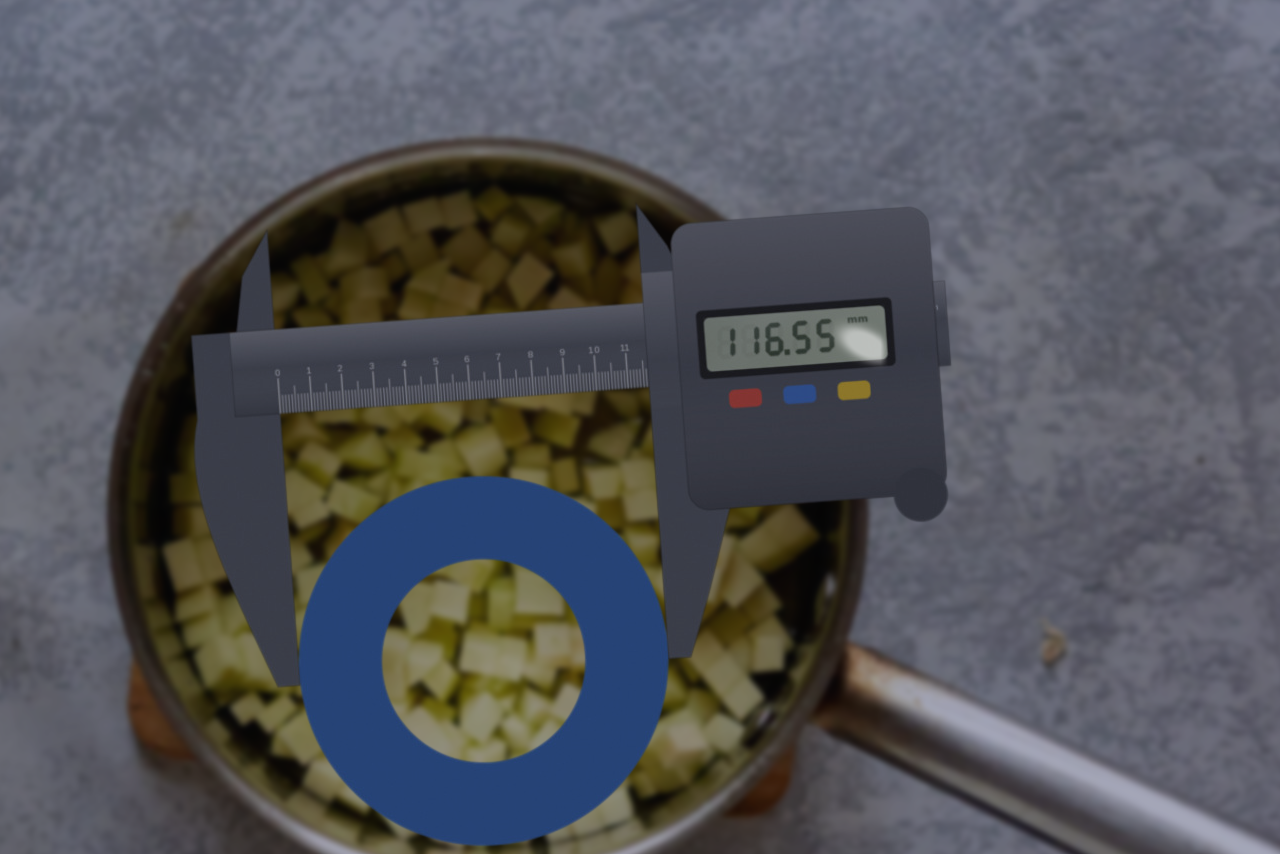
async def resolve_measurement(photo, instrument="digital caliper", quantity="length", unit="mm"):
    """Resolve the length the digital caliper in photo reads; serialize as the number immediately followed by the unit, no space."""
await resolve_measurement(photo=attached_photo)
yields 116.55mm
